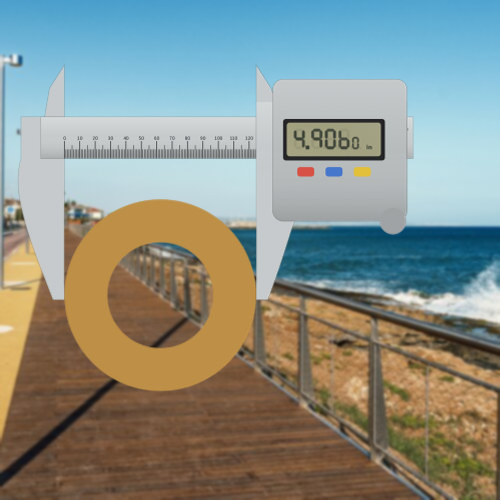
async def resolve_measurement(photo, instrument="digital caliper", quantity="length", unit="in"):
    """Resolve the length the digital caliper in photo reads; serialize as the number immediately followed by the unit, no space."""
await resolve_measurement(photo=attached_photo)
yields 4.9060in
